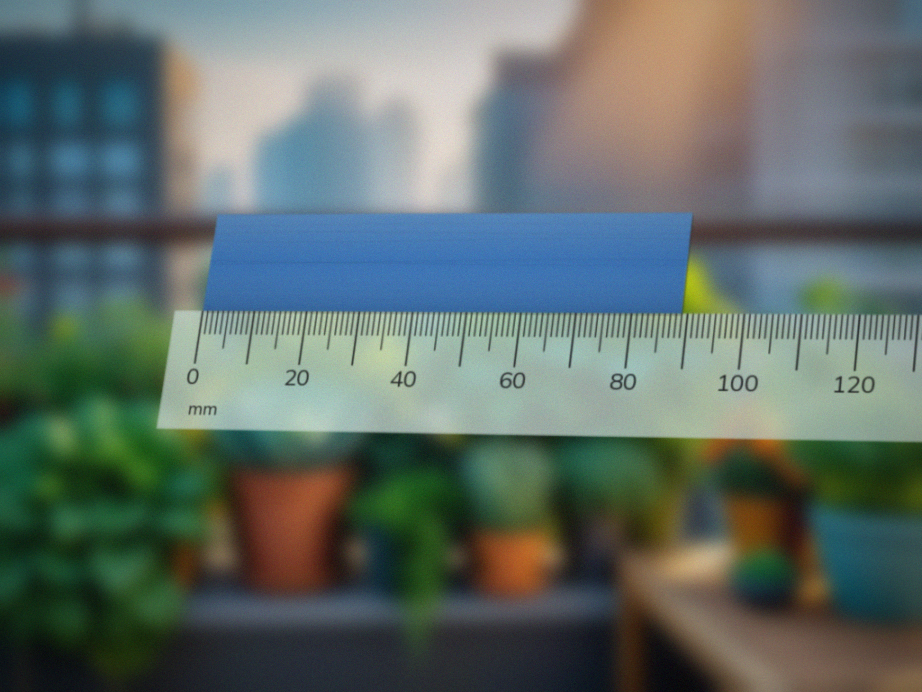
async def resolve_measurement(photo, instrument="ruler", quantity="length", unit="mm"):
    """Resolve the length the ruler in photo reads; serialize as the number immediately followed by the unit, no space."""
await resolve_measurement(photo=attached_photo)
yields 89mm
